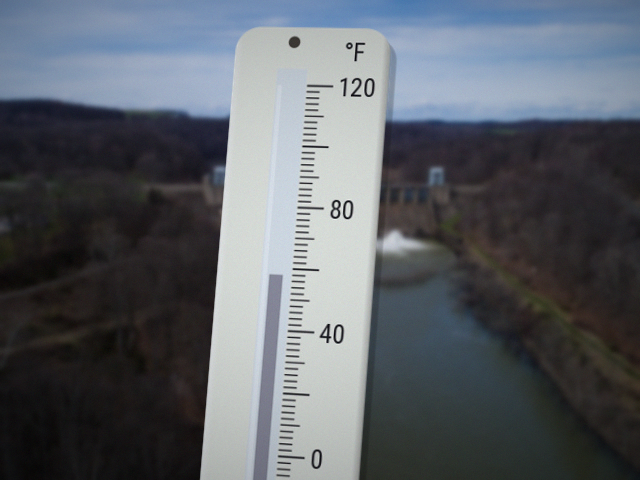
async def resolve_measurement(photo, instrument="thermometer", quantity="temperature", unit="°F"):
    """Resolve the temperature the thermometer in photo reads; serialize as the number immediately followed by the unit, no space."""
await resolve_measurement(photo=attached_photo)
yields 58°F
